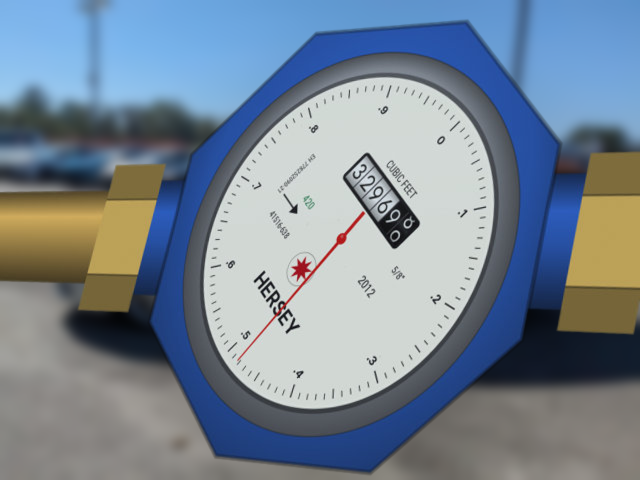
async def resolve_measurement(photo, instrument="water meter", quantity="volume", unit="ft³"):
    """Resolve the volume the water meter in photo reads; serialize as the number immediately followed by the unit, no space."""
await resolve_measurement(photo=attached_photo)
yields 329698.48ft³
